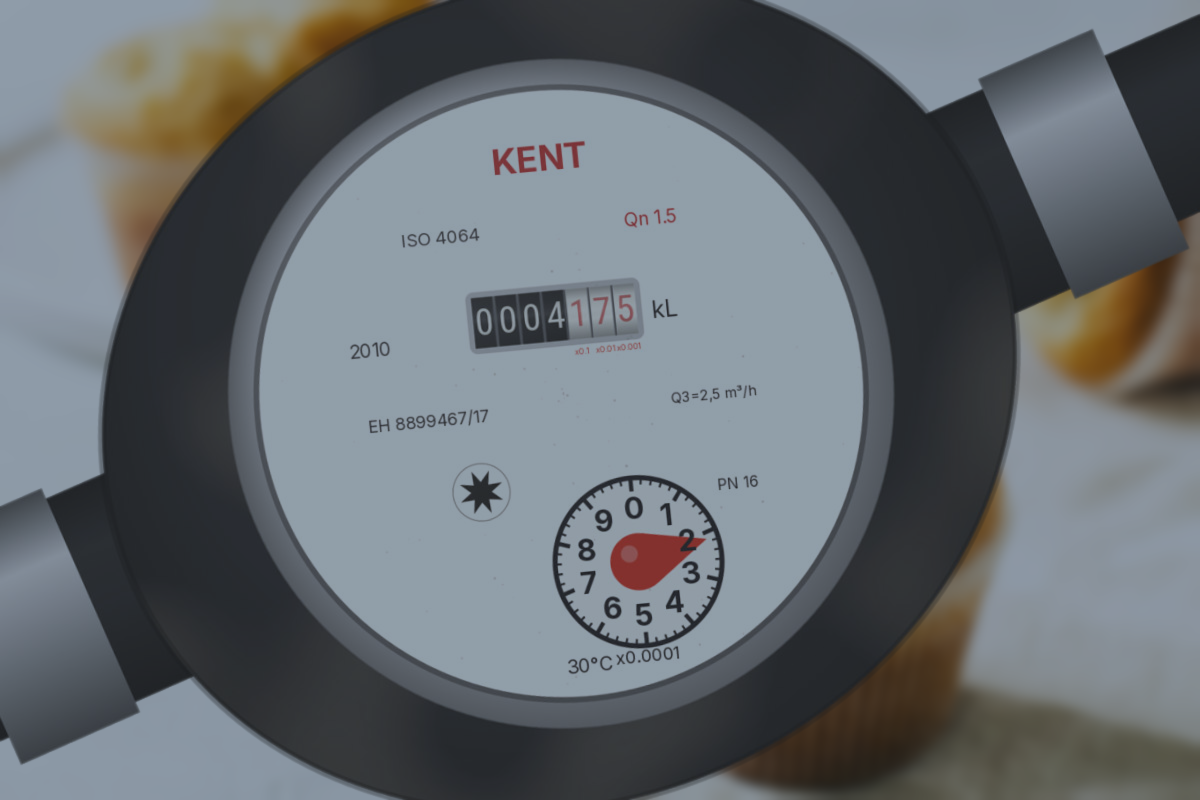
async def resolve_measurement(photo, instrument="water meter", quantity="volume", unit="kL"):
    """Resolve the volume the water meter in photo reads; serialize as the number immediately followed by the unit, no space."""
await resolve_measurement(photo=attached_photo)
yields 4.1752kL
